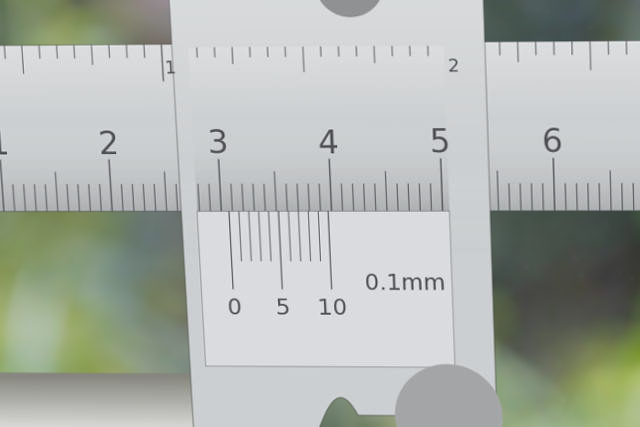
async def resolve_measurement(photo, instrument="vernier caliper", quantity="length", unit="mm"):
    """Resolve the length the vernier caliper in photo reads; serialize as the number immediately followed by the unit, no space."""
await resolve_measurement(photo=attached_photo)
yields 30.7mm
